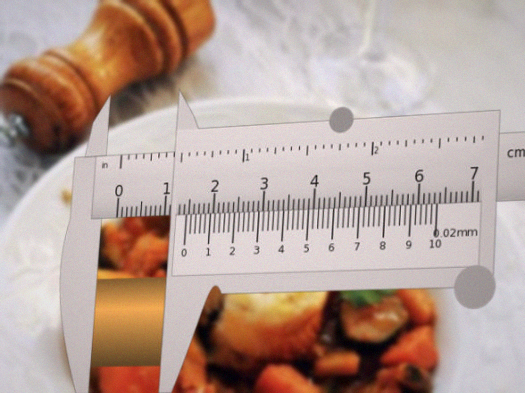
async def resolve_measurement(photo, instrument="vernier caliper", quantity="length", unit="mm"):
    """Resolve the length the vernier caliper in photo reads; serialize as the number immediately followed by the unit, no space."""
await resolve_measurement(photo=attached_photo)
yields 14.5mm
